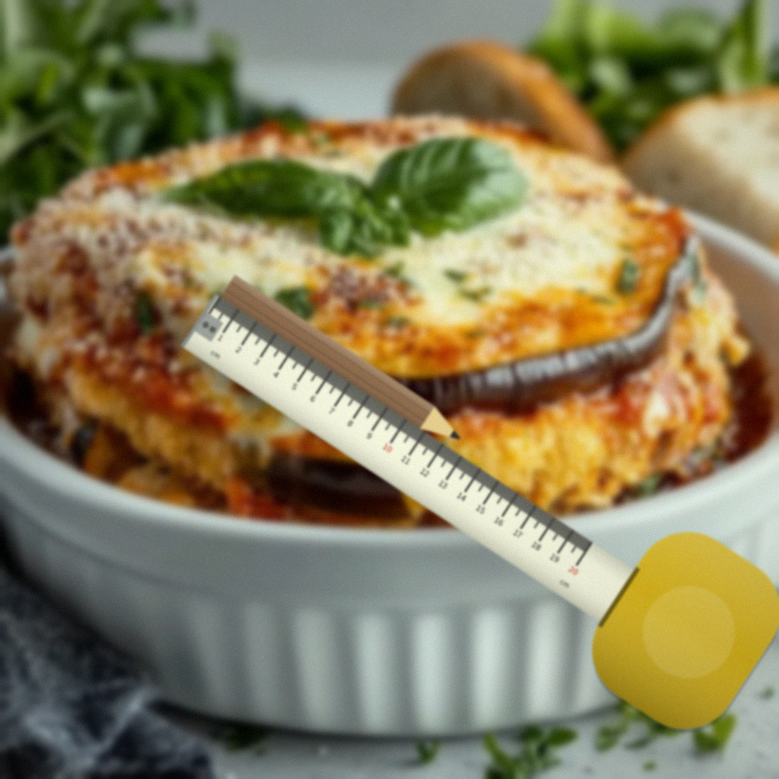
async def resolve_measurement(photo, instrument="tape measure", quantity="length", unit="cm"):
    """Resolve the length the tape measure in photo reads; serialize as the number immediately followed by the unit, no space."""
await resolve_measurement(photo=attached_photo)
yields 12.5cm
